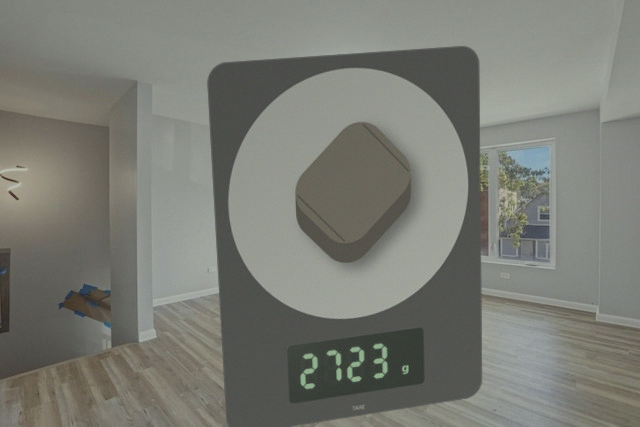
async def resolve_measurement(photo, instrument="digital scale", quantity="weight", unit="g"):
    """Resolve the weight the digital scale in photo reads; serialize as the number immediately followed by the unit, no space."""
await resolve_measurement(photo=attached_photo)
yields 2723g
